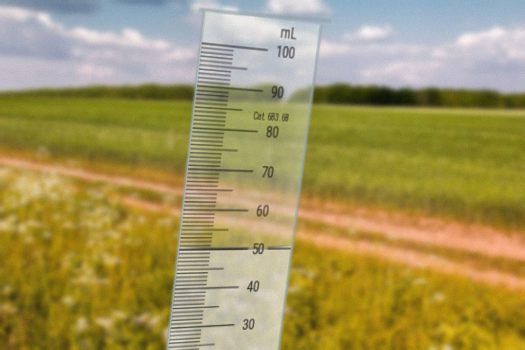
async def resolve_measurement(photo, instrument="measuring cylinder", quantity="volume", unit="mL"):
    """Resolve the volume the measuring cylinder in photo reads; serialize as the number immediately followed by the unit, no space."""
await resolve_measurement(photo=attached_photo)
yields 50mL
